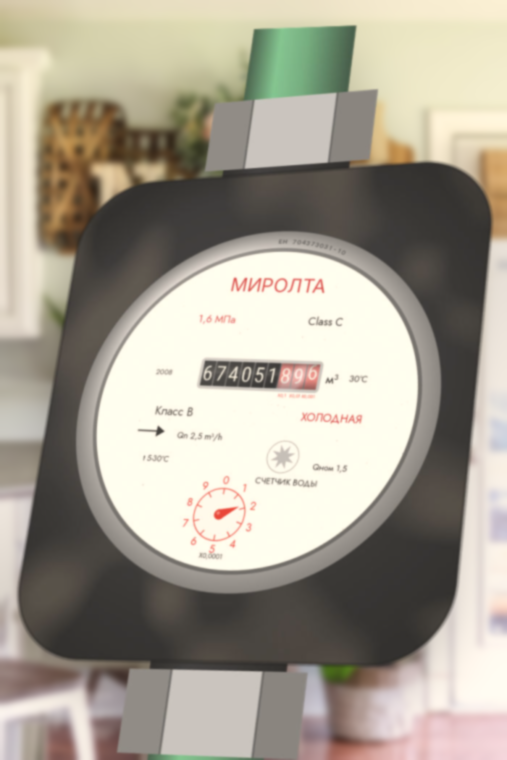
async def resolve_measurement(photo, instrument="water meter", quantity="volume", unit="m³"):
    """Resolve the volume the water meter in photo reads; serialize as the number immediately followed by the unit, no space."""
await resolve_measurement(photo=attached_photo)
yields 674051.8961m³
